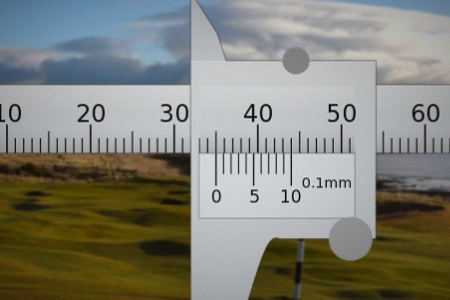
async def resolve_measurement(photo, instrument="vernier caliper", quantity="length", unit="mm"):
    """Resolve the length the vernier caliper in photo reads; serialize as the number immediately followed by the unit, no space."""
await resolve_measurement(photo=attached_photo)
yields 35.0mm
